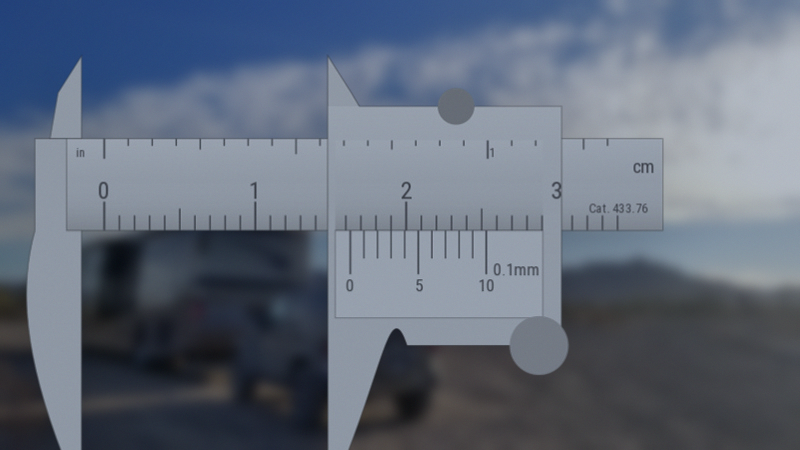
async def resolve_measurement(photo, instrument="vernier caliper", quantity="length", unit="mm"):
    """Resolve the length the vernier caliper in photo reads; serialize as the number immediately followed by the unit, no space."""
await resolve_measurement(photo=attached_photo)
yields 16.3mm
